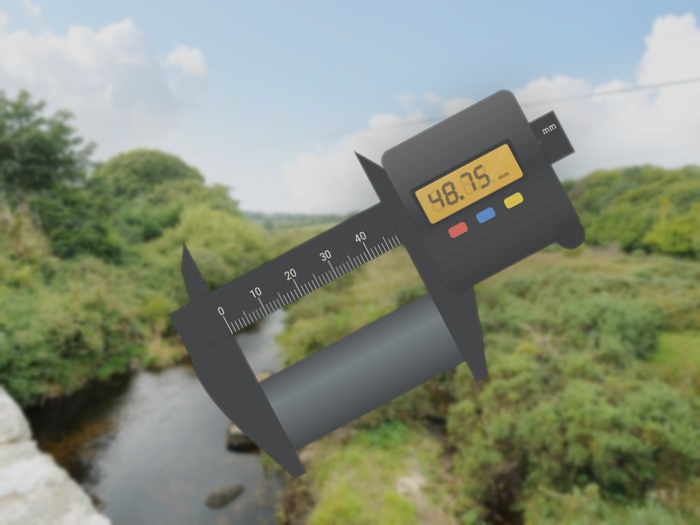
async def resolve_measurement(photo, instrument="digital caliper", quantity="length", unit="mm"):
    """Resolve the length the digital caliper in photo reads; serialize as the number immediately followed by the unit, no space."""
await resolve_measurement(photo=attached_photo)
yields 48.75mm
